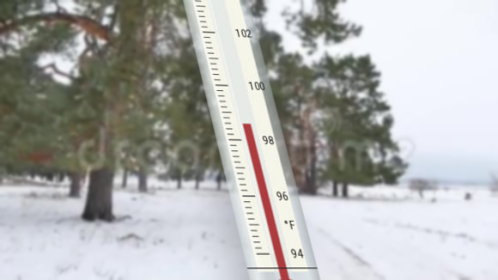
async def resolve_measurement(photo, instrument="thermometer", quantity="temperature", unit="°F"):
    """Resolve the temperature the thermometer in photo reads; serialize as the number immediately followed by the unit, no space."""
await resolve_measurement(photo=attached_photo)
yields 98.6°F
